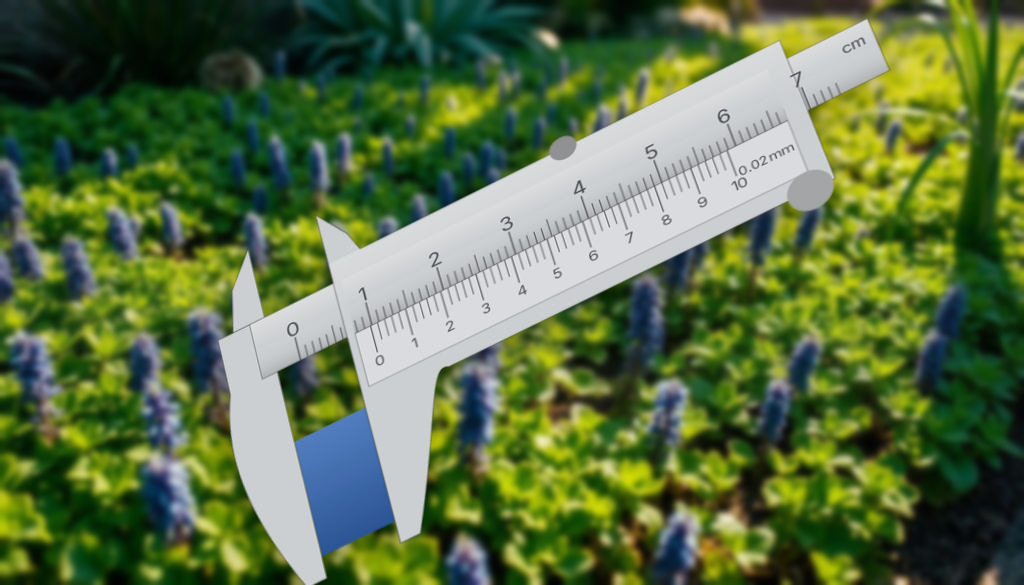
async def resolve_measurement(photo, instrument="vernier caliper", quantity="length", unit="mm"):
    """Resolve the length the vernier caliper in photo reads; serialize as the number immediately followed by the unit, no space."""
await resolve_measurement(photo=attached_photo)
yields 9.8mm
